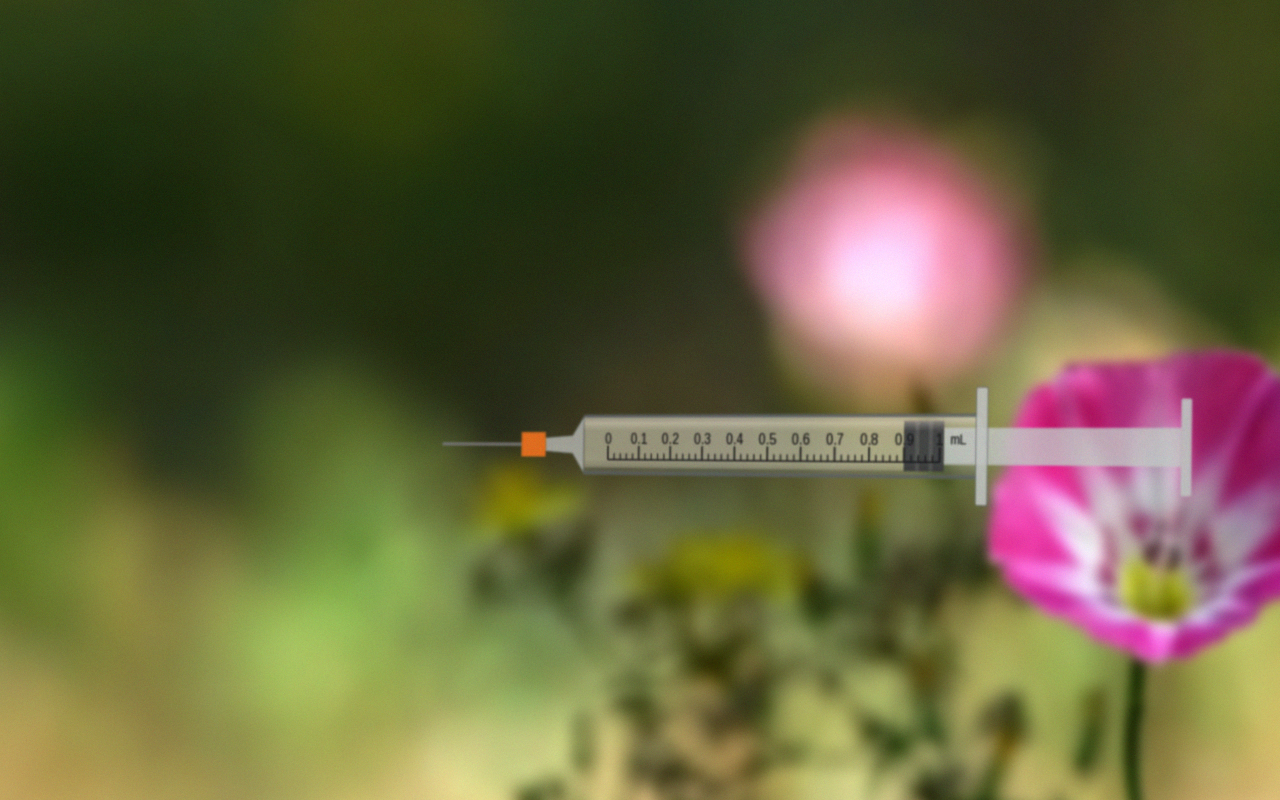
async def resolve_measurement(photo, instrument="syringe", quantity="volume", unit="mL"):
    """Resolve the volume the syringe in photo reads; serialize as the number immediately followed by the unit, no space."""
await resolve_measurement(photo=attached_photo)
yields 0.9mL
